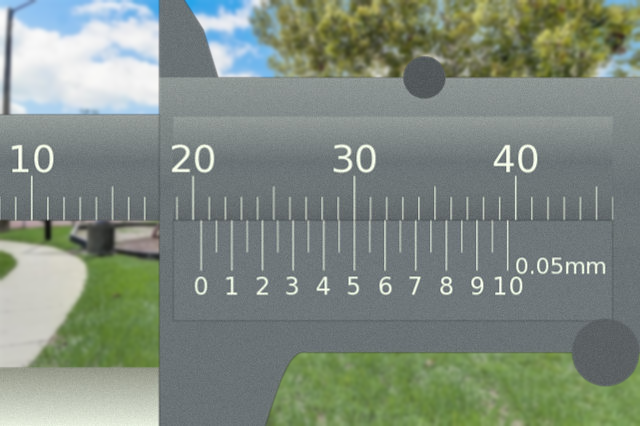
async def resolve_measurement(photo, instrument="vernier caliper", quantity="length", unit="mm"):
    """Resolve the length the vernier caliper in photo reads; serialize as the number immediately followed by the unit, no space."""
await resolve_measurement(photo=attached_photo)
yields 20.5mm
